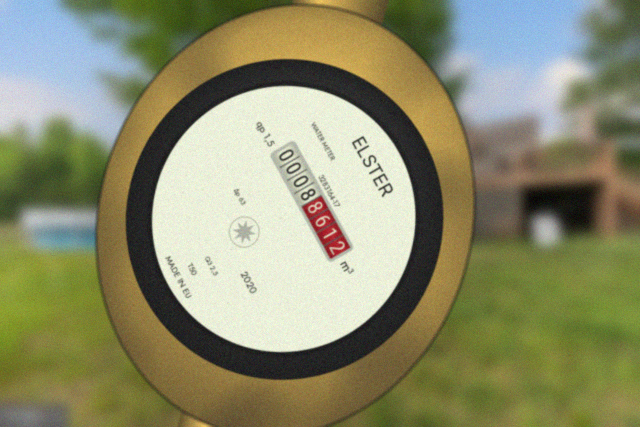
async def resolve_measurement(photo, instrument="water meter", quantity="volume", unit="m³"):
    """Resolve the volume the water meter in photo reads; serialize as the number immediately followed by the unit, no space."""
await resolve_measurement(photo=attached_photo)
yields 8.8612m³
